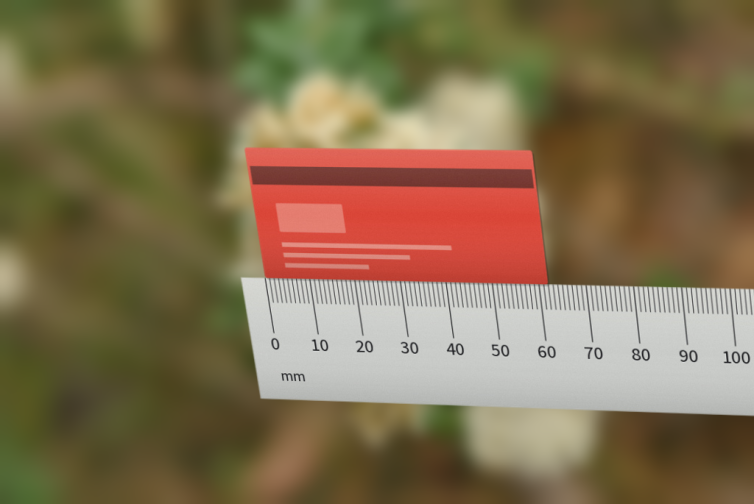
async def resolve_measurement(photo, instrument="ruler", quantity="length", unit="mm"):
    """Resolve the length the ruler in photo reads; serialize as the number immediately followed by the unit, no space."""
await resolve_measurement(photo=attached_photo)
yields 62mm
